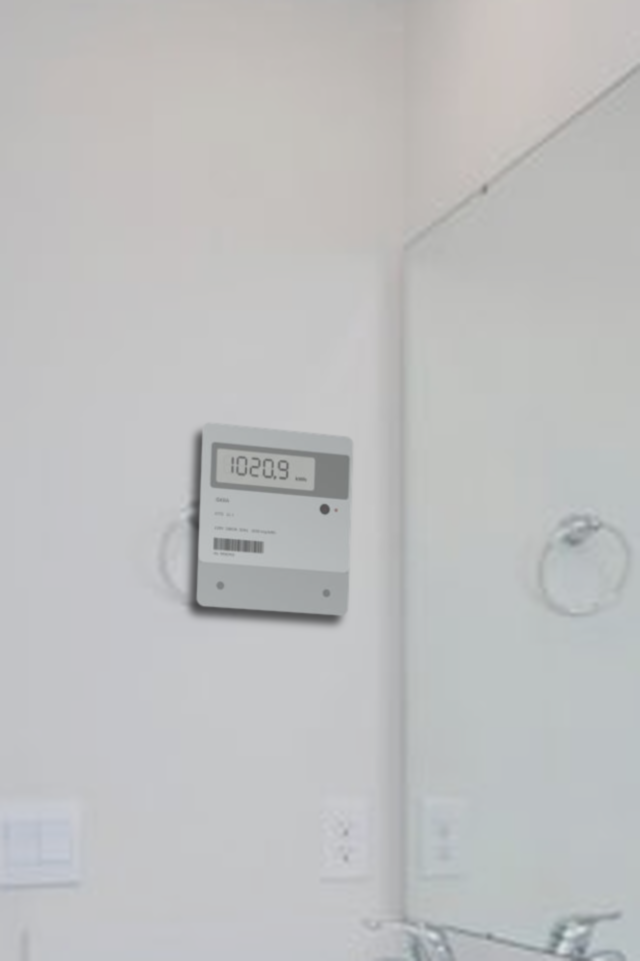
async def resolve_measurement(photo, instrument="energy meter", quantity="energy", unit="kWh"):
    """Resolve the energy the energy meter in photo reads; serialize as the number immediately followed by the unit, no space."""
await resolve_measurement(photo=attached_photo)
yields 1020.9kWh
